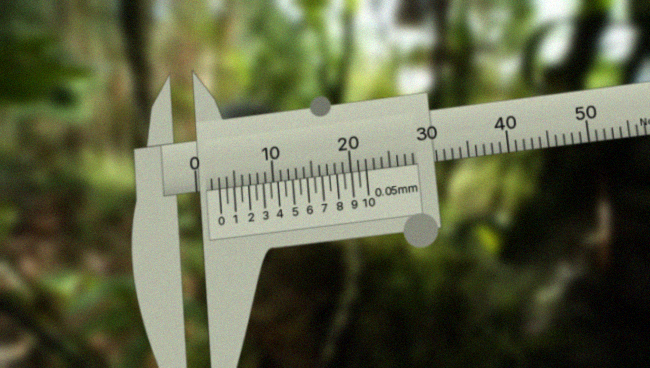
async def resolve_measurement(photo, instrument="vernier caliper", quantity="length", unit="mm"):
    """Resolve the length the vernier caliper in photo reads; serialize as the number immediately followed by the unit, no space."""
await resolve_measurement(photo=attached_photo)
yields 3.0mm
